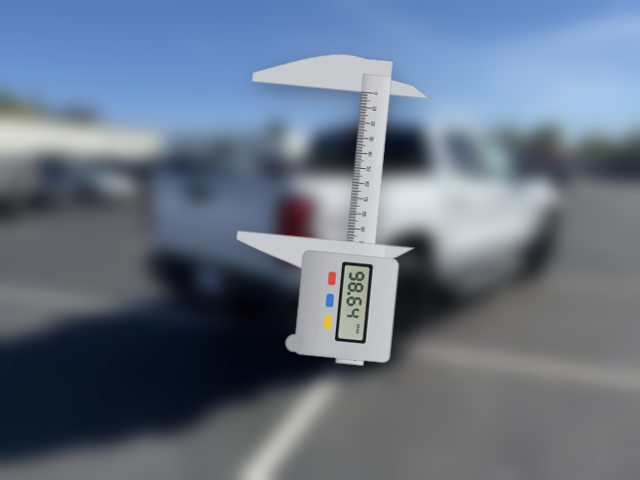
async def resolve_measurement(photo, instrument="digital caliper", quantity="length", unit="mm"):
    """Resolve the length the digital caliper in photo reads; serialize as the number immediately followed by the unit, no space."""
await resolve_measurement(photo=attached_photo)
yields 98.64mm
